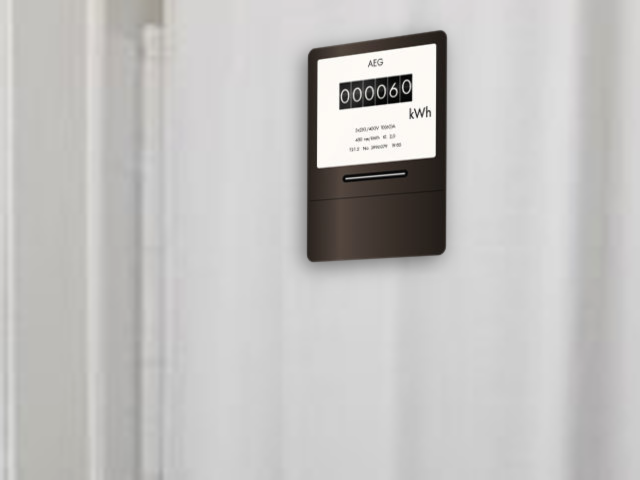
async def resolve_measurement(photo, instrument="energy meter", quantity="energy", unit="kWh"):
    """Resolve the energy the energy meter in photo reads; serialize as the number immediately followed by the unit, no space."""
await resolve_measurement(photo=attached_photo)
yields 60kWh
